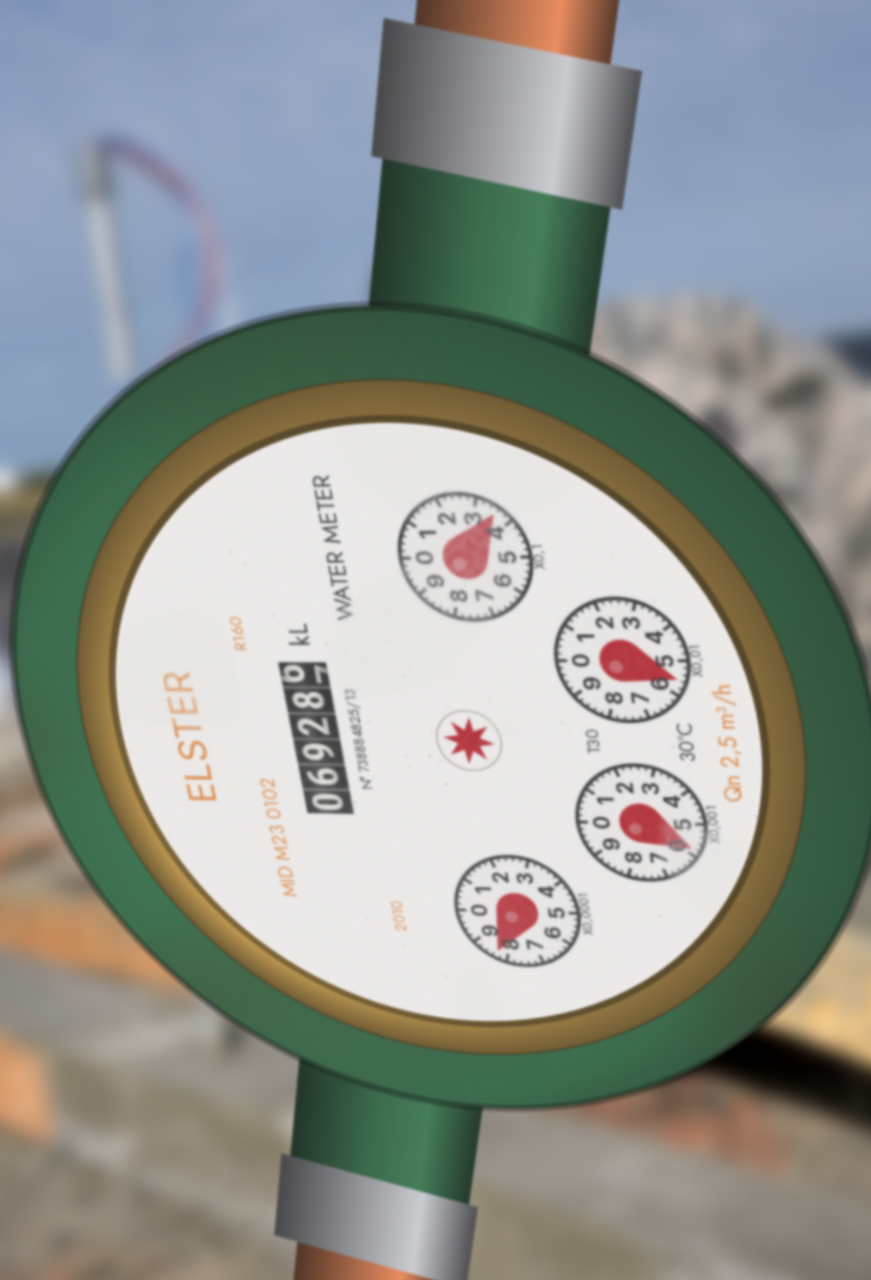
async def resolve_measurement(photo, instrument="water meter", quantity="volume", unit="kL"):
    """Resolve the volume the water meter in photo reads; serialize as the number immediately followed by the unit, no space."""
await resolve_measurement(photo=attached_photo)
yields 69286.3558kL
